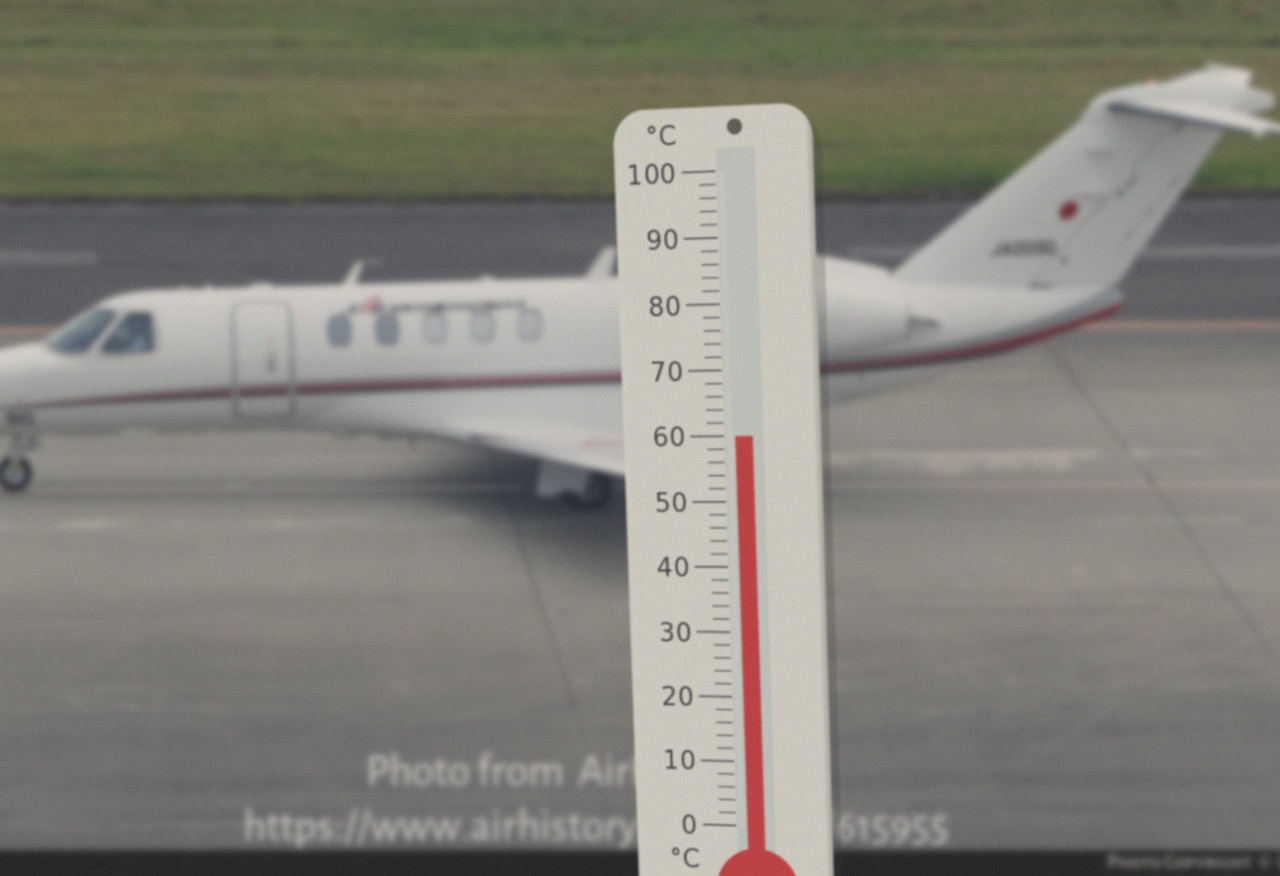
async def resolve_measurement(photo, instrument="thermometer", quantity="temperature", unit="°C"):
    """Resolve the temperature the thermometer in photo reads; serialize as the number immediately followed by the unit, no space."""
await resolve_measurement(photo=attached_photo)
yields 60°C
